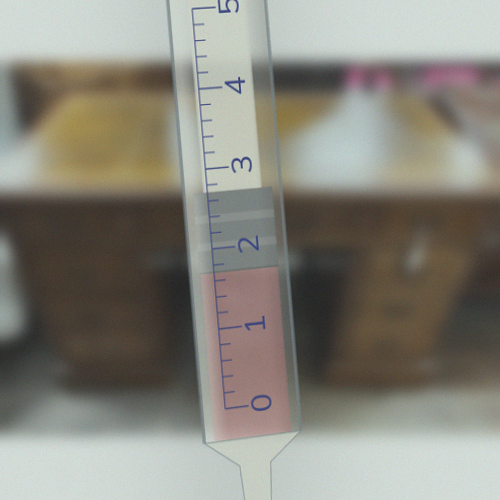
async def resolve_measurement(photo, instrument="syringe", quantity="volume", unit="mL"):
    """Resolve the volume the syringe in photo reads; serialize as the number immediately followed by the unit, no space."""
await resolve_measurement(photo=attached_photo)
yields 1.7mL
